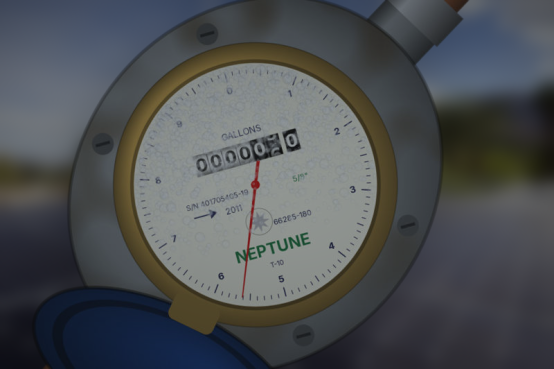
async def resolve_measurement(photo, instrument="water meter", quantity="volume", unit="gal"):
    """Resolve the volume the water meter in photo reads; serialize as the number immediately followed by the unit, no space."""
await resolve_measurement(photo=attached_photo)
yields 55.6gal
